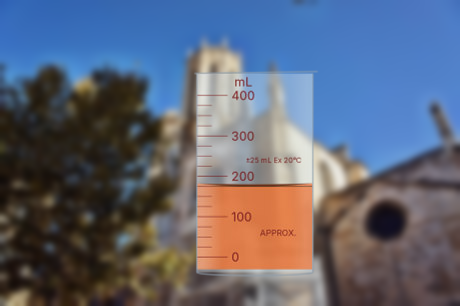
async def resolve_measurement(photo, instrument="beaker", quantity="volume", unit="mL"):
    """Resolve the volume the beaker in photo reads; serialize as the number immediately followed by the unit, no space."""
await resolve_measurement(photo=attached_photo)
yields 175mL
